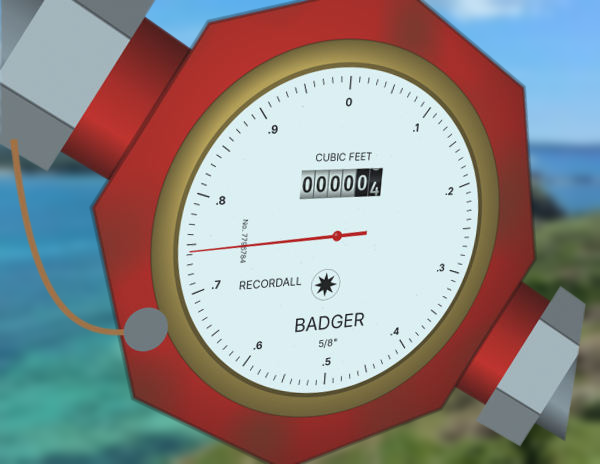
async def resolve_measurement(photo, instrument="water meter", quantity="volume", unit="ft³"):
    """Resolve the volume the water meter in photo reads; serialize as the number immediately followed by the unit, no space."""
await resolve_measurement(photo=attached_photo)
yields 3.74ft³
